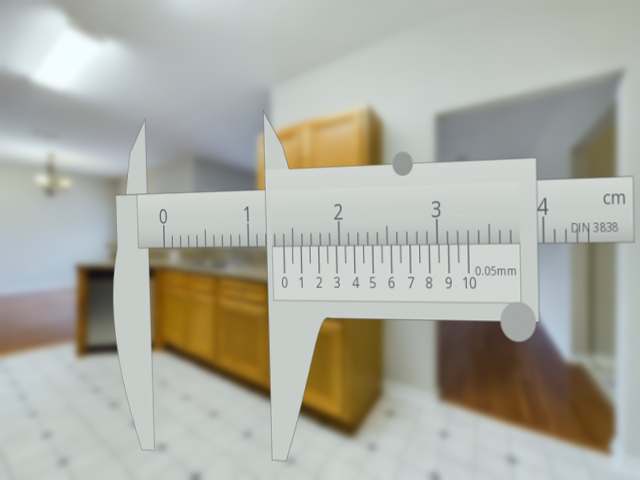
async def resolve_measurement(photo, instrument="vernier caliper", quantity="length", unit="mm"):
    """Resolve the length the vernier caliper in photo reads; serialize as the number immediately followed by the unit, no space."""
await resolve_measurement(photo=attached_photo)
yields 14.0mm
